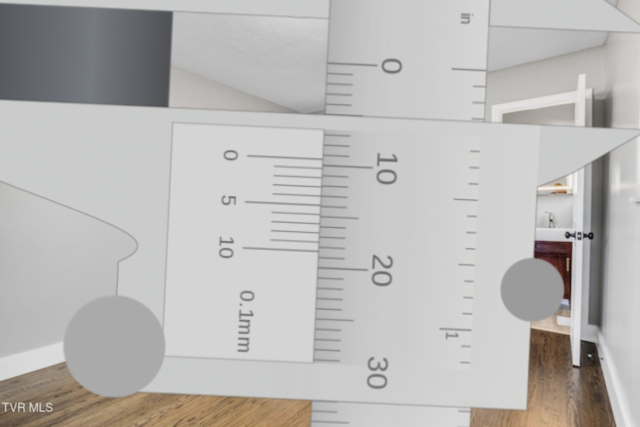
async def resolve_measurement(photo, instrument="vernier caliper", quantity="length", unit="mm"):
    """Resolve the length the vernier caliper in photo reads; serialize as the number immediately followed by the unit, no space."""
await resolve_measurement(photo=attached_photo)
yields 9.4mm
